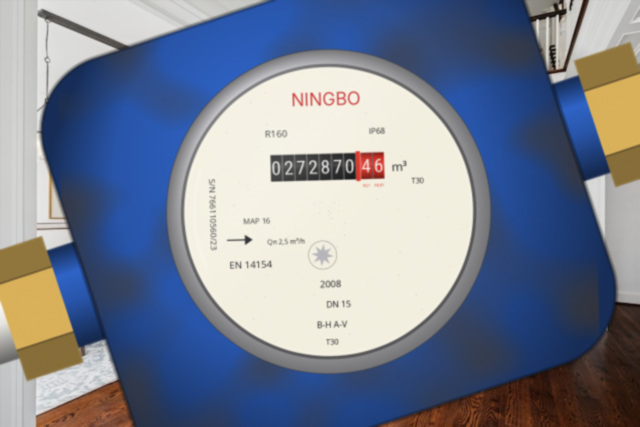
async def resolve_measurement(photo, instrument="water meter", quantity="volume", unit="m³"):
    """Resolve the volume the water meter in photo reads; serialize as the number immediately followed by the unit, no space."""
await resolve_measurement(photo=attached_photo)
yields 272870.46m³
